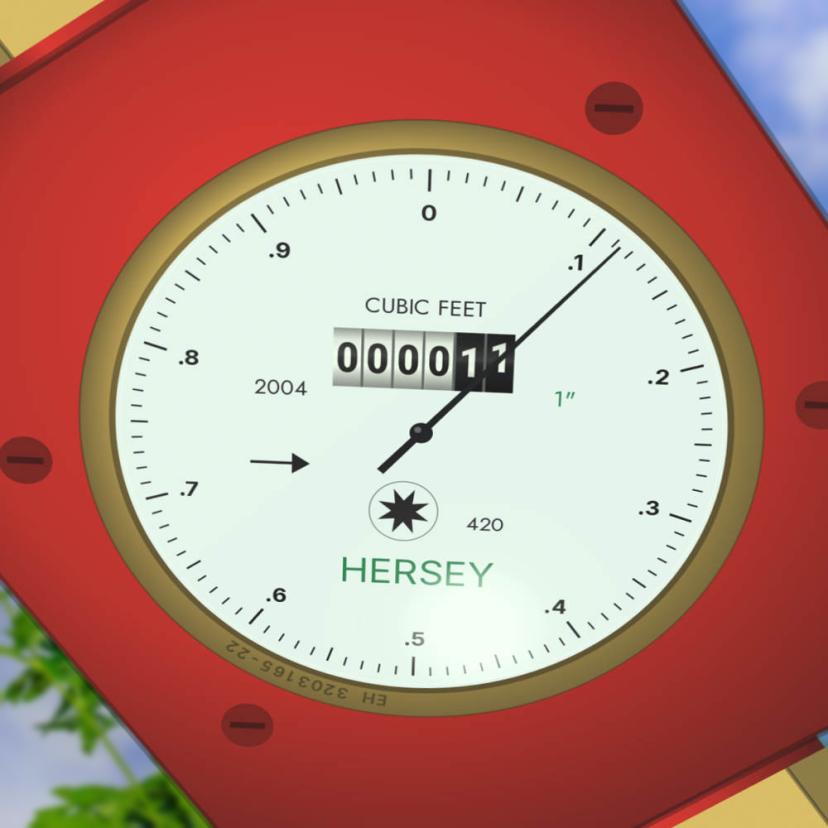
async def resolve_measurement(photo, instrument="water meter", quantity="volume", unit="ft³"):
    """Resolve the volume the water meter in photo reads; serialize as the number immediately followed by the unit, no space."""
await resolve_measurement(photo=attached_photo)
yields 11.11ft³
